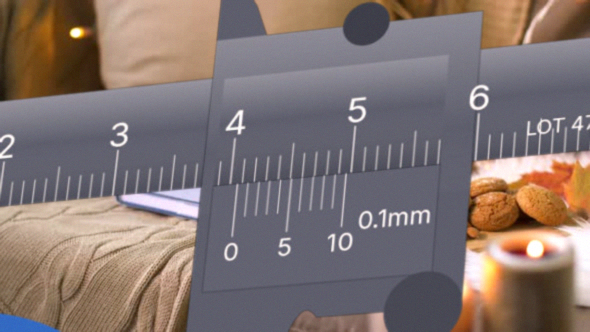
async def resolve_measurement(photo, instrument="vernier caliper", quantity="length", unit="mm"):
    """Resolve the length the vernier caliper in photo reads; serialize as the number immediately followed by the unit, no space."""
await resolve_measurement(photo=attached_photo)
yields 40.6mm
